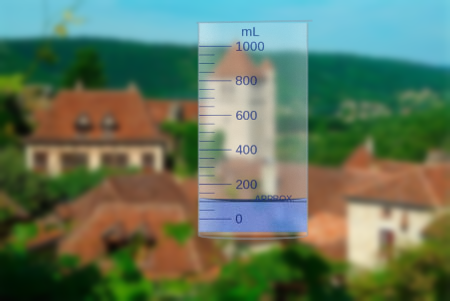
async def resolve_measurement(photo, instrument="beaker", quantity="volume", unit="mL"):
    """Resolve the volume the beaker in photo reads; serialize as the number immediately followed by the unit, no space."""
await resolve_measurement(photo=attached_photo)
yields 100mL
